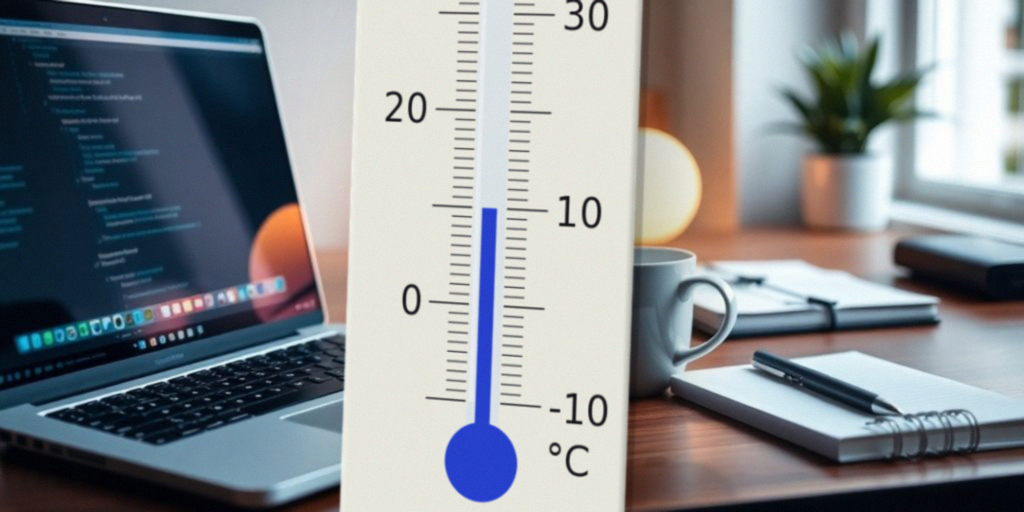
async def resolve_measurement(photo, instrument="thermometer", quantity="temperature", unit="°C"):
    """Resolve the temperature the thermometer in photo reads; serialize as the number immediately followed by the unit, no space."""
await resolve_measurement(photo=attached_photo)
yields 10°C
